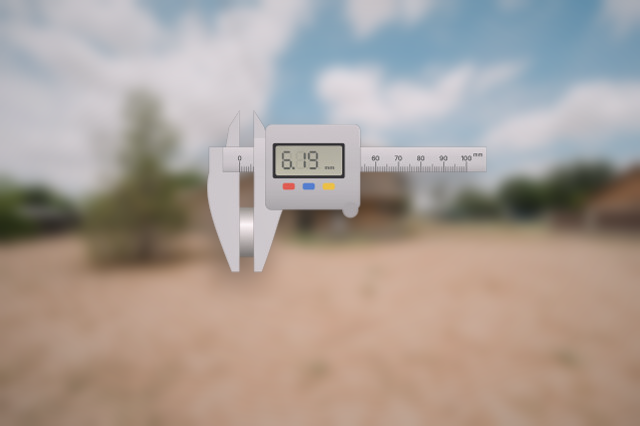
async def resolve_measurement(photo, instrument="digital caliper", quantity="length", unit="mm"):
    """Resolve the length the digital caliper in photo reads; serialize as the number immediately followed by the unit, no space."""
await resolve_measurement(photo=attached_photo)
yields 6.19mm
